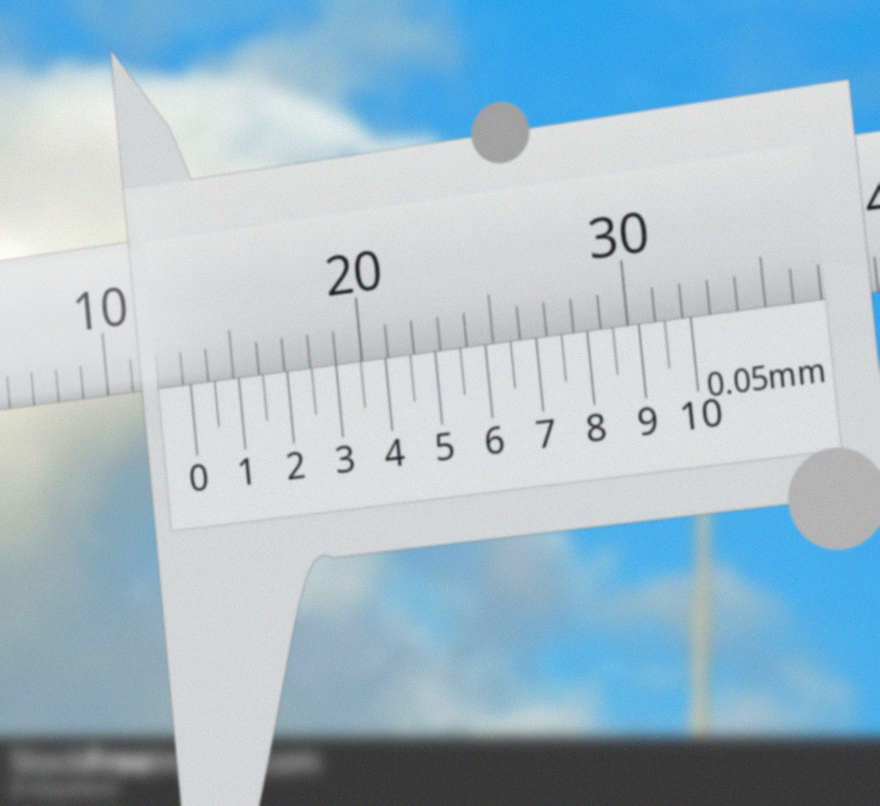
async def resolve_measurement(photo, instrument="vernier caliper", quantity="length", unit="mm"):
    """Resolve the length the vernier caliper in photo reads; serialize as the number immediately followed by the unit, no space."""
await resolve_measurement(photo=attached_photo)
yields 13.3mm
